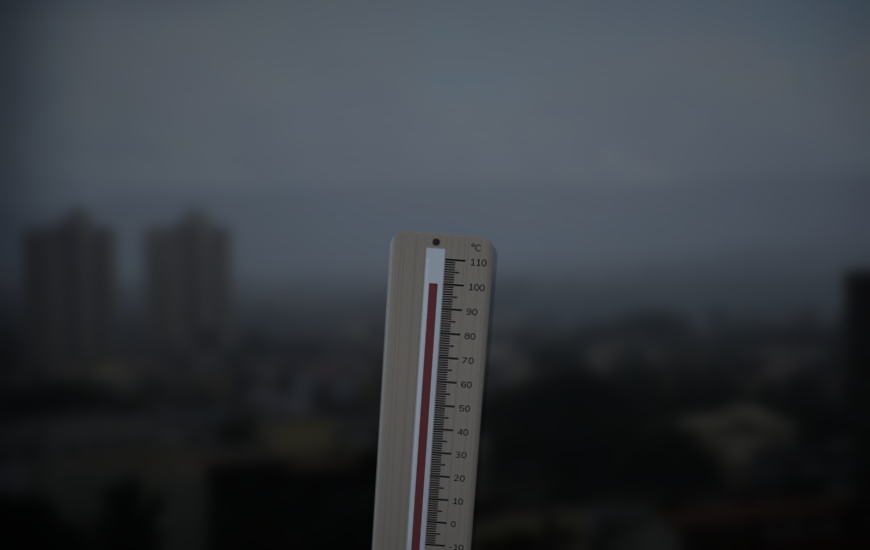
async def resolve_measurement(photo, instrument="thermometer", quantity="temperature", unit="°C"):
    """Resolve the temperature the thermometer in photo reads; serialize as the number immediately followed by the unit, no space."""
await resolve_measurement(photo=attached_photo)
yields 100°C
